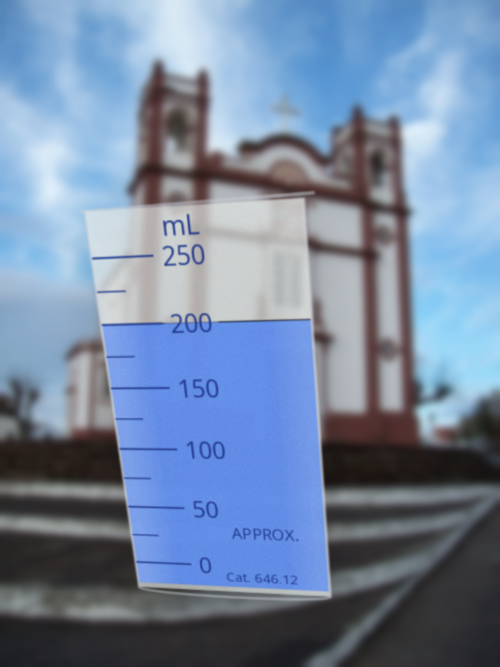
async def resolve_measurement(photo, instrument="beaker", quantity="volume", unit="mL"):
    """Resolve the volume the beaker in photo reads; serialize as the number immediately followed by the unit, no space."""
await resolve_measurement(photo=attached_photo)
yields 200mL
